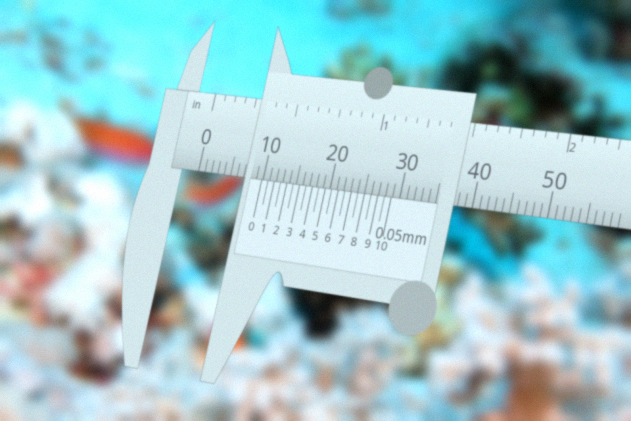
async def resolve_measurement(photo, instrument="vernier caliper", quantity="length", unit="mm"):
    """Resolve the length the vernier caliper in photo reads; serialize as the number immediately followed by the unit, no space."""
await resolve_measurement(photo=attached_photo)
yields 9.8mm
